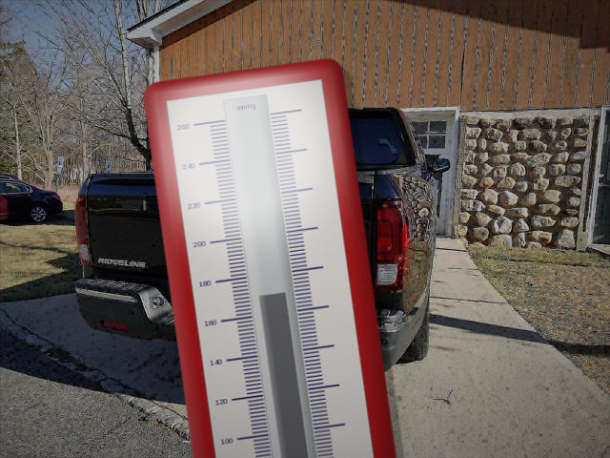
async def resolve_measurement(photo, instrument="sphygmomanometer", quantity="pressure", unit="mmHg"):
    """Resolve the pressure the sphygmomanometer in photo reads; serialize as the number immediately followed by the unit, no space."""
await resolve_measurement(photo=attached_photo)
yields 170mmHg
